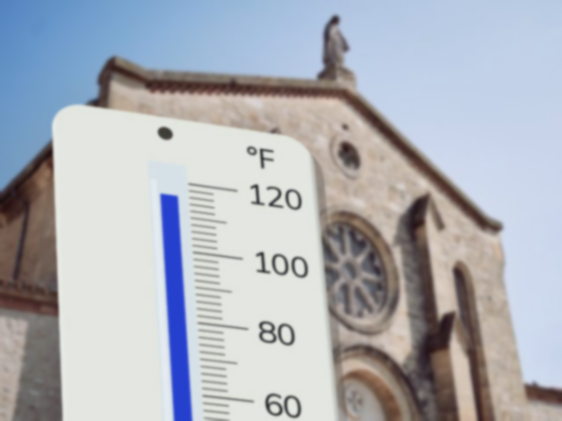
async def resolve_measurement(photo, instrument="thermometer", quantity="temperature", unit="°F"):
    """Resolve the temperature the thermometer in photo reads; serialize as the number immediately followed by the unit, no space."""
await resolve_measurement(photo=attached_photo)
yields 116°F
